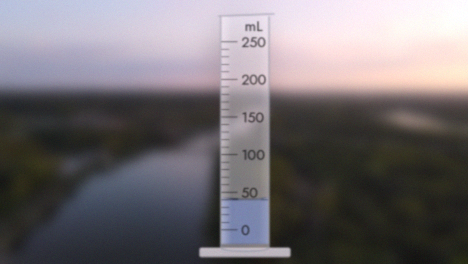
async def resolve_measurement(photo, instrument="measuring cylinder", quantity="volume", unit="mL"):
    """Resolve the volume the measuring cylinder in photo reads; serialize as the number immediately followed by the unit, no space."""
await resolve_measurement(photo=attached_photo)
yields 40mL
